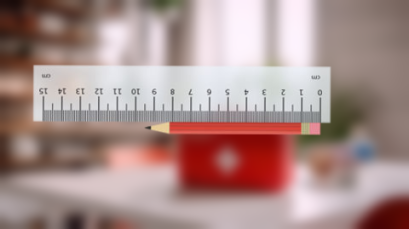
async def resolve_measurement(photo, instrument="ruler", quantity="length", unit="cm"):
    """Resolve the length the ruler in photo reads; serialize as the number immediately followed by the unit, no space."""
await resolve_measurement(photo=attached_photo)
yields 9.5cm
